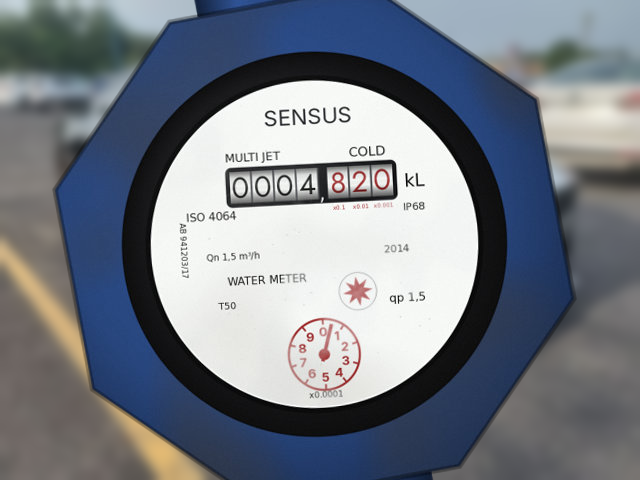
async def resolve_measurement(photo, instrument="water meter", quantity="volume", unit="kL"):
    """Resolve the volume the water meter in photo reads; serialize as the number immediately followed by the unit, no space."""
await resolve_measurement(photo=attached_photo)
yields 4.8200kL
